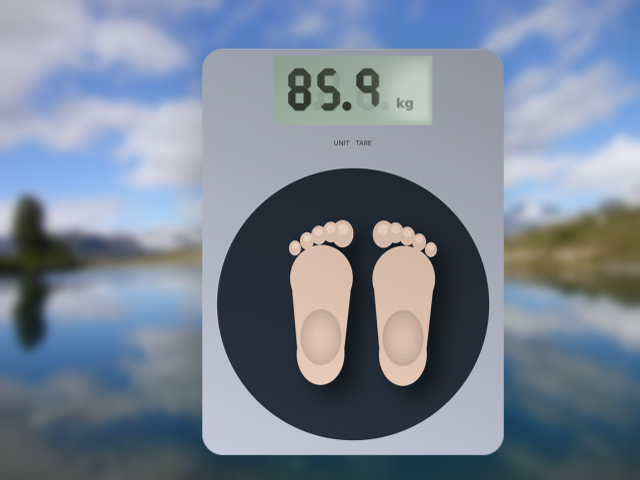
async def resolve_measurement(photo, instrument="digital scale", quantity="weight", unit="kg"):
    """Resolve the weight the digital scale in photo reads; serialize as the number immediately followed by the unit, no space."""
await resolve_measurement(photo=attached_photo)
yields 85.9kg
